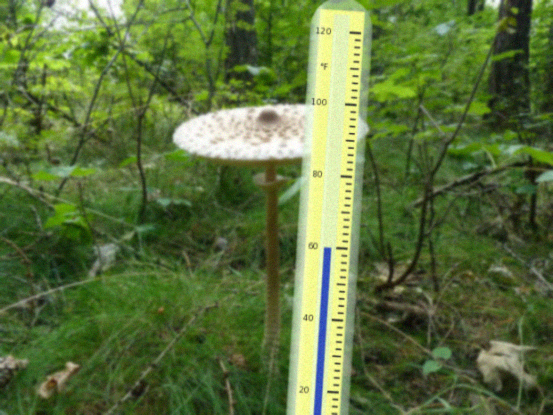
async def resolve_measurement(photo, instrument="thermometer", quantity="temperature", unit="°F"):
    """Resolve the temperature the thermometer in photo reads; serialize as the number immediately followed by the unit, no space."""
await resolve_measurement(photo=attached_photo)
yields 60°F
